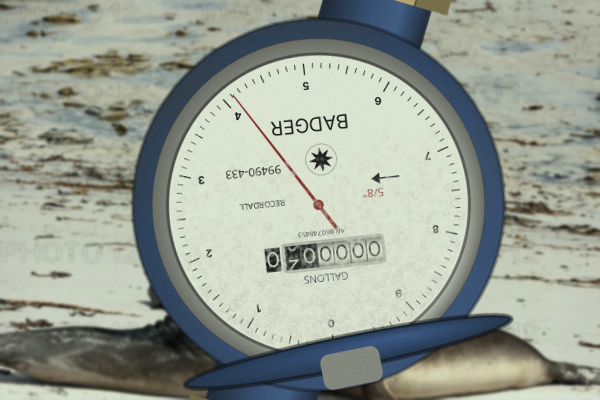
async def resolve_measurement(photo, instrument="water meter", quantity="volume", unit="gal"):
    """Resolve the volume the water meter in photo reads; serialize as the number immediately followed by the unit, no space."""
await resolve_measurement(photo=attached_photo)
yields 24.1gal
